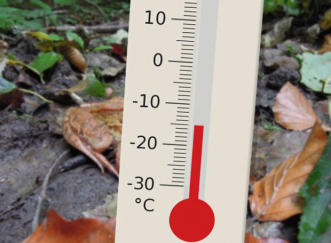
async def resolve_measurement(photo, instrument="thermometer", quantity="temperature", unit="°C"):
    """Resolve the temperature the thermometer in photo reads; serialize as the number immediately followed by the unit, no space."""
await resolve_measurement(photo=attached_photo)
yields -15°C
